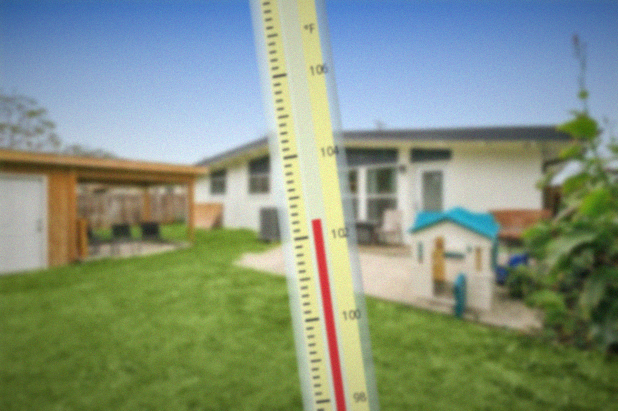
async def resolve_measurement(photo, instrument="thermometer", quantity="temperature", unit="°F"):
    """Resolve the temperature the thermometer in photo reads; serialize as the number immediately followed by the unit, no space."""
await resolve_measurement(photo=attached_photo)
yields 102.4°F
